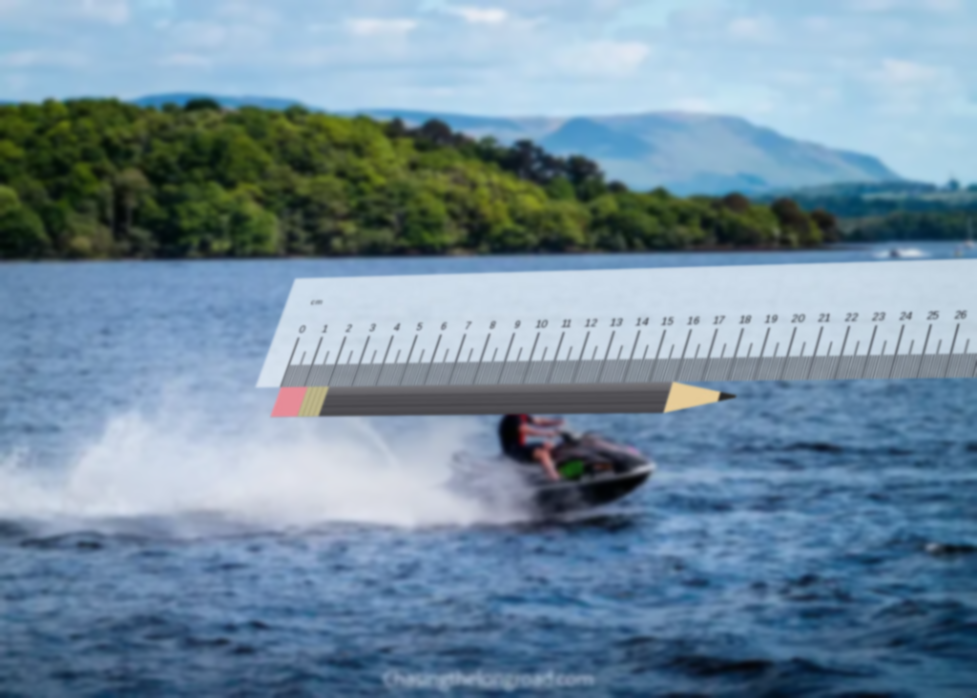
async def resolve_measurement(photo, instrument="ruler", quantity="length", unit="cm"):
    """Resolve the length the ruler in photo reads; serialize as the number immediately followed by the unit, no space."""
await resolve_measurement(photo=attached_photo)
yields 18.5cm
